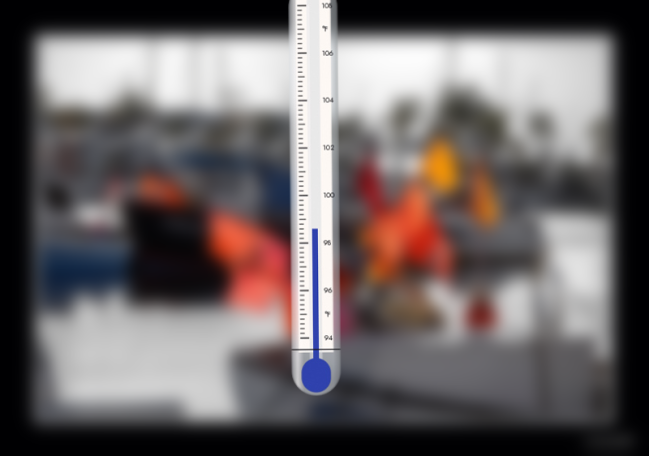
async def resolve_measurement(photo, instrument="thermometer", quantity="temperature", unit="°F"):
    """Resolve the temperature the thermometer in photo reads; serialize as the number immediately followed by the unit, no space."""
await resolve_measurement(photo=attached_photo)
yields 98.6°F
